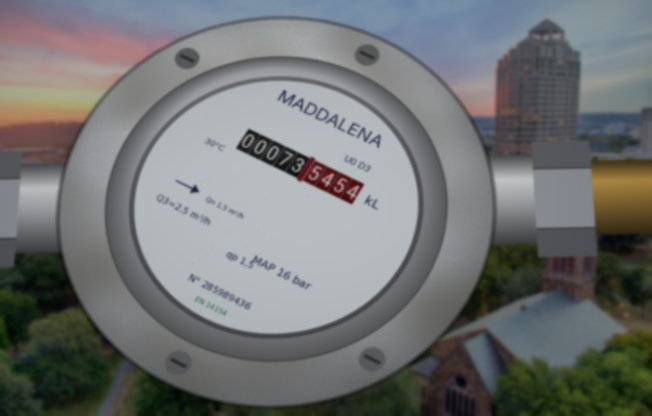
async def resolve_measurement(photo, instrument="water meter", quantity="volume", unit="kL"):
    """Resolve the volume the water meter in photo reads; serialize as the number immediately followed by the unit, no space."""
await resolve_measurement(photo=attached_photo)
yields 73.5454kL
